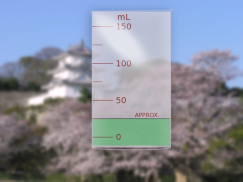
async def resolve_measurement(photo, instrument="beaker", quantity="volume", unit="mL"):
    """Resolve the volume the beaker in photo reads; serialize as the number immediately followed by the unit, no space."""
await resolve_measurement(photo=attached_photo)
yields 25mL
